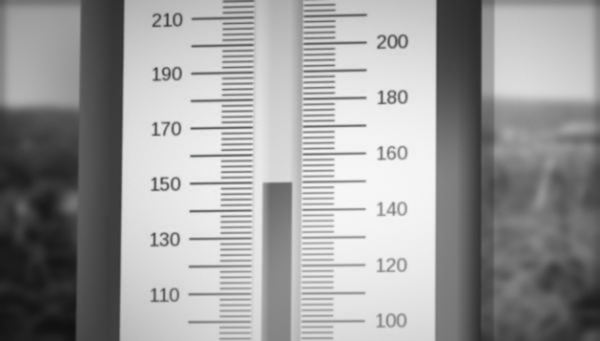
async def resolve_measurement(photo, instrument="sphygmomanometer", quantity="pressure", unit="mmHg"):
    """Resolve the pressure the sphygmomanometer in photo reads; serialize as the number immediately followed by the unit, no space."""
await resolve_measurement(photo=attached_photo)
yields 150mmHg
